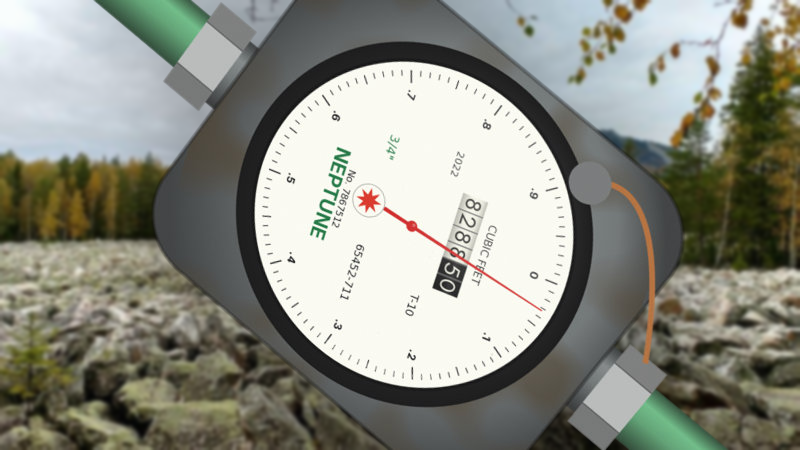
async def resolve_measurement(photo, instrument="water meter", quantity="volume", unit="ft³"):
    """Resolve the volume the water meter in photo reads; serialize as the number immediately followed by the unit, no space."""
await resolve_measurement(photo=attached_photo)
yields 828850.03ft³
